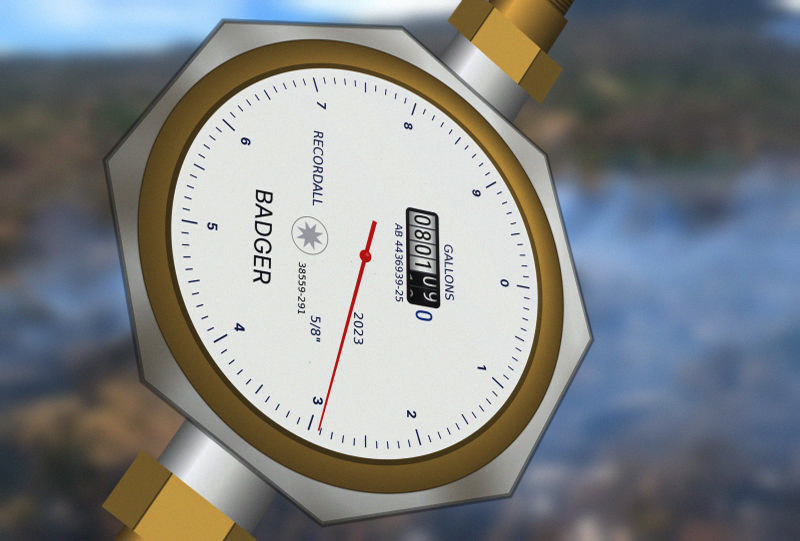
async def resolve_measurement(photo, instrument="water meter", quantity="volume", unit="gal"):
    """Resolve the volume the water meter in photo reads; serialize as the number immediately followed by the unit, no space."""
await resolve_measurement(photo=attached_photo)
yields 801092.9gal
